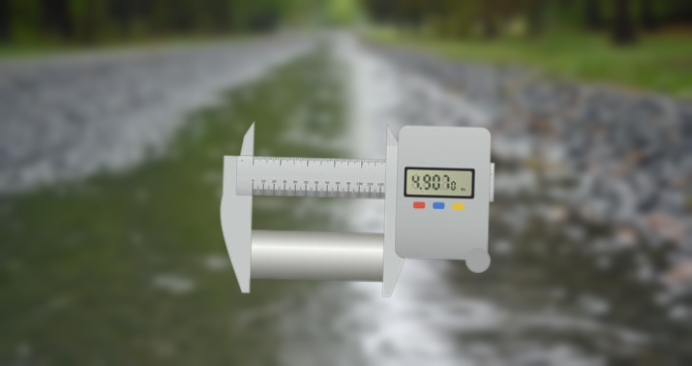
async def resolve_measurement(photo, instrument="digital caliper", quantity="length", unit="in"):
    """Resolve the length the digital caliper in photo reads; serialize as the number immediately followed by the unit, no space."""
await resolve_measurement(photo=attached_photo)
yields 4.9070in
